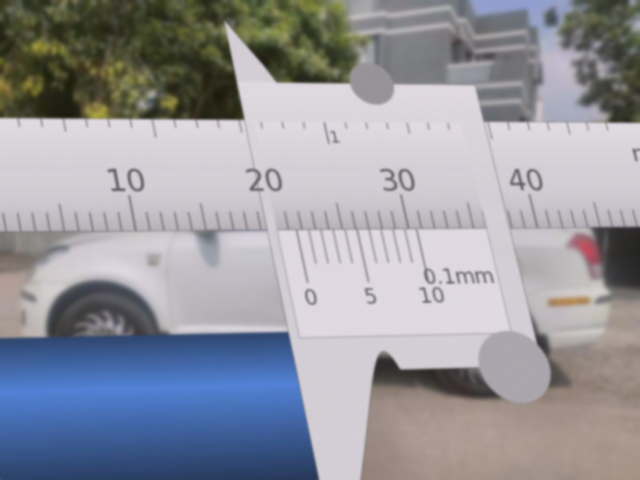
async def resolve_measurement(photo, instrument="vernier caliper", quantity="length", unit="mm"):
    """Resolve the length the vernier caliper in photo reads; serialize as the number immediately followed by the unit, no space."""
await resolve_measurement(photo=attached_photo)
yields 21.6mm
